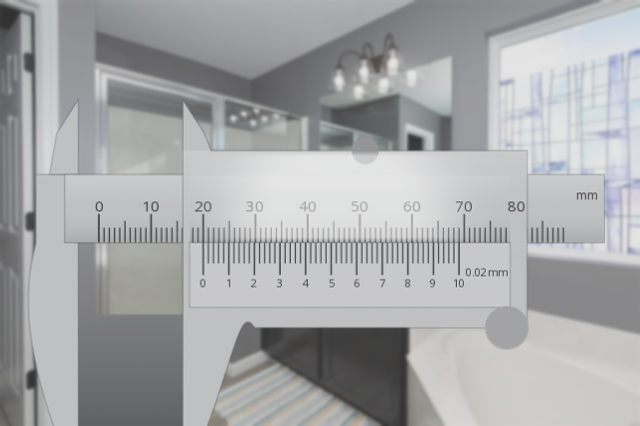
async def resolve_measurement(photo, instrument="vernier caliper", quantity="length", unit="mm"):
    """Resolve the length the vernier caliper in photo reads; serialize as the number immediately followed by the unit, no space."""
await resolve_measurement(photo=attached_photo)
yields 20.0mm
